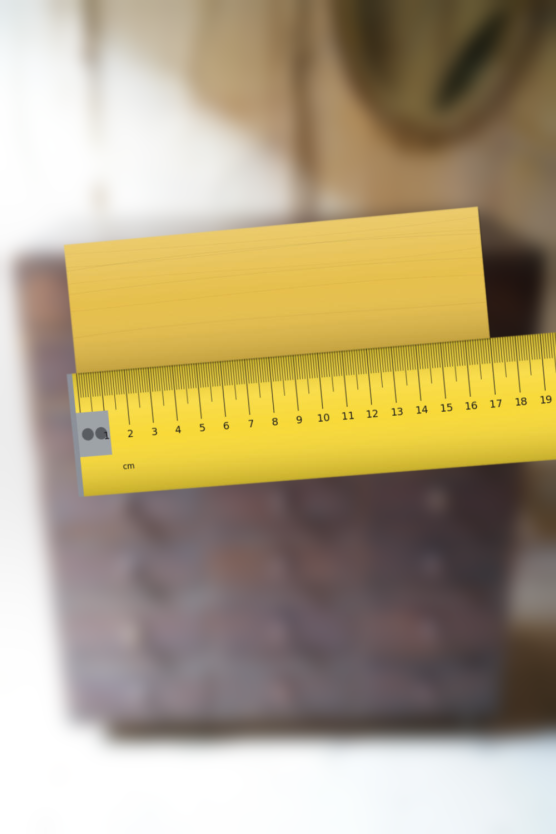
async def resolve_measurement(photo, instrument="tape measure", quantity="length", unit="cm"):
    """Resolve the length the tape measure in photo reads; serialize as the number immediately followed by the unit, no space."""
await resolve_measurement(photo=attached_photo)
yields 17cm
